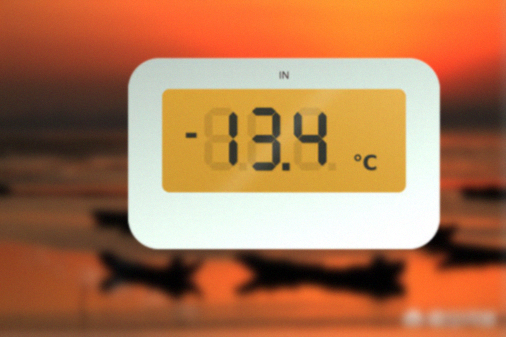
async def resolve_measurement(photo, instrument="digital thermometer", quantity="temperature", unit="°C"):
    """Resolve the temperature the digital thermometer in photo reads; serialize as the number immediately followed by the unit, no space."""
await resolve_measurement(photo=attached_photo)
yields -13.4°C
